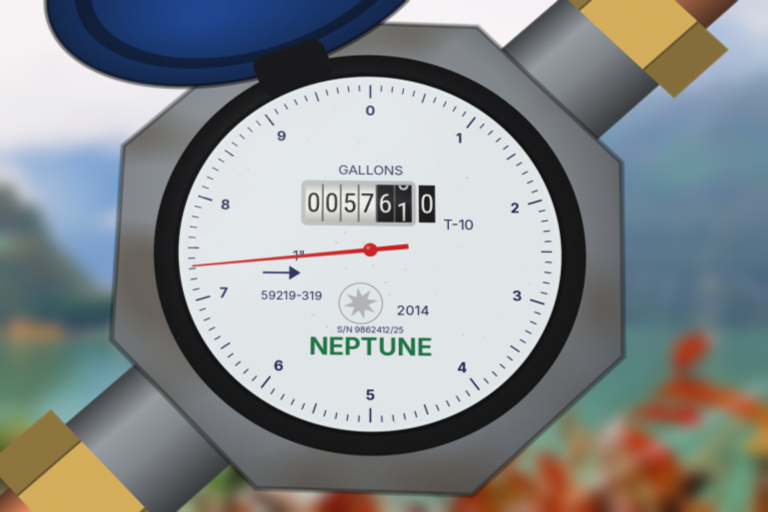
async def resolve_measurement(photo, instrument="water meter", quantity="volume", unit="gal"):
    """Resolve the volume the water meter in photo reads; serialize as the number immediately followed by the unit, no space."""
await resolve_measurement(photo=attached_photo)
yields 57607.3gal
